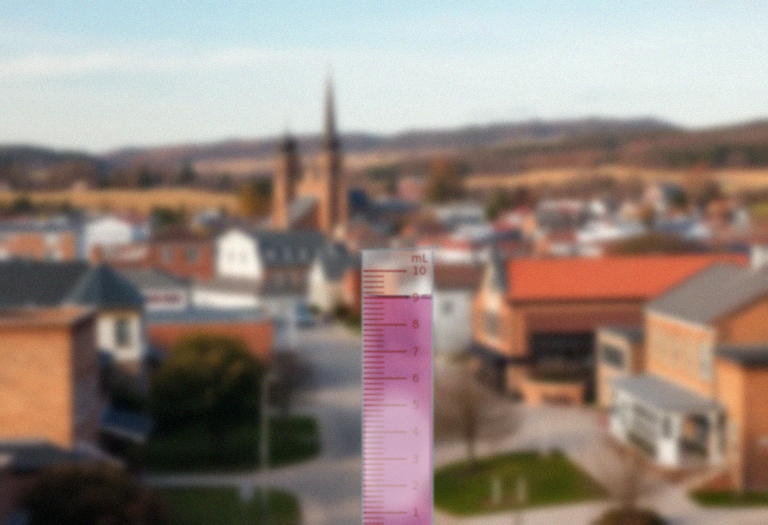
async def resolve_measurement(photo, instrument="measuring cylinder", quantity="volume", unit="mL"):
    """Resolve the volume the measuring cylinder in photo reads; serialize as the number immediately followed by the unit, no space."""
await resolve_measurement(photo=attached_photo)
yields 9mL
